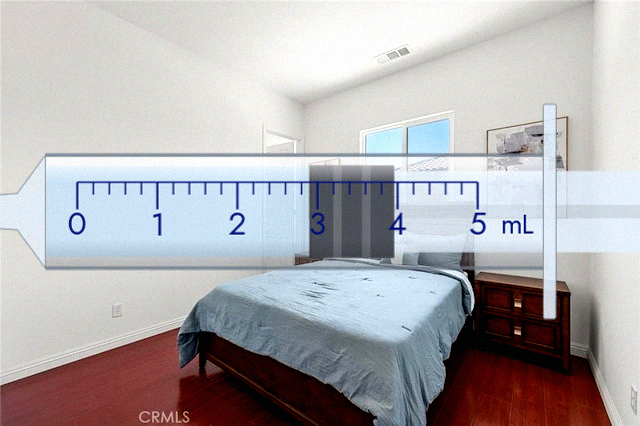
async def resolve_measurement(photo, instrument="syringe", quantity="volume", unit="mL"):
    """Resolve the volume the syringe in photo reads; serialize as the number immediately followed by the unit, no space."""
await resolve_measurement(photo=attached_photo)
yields 2.9mL
